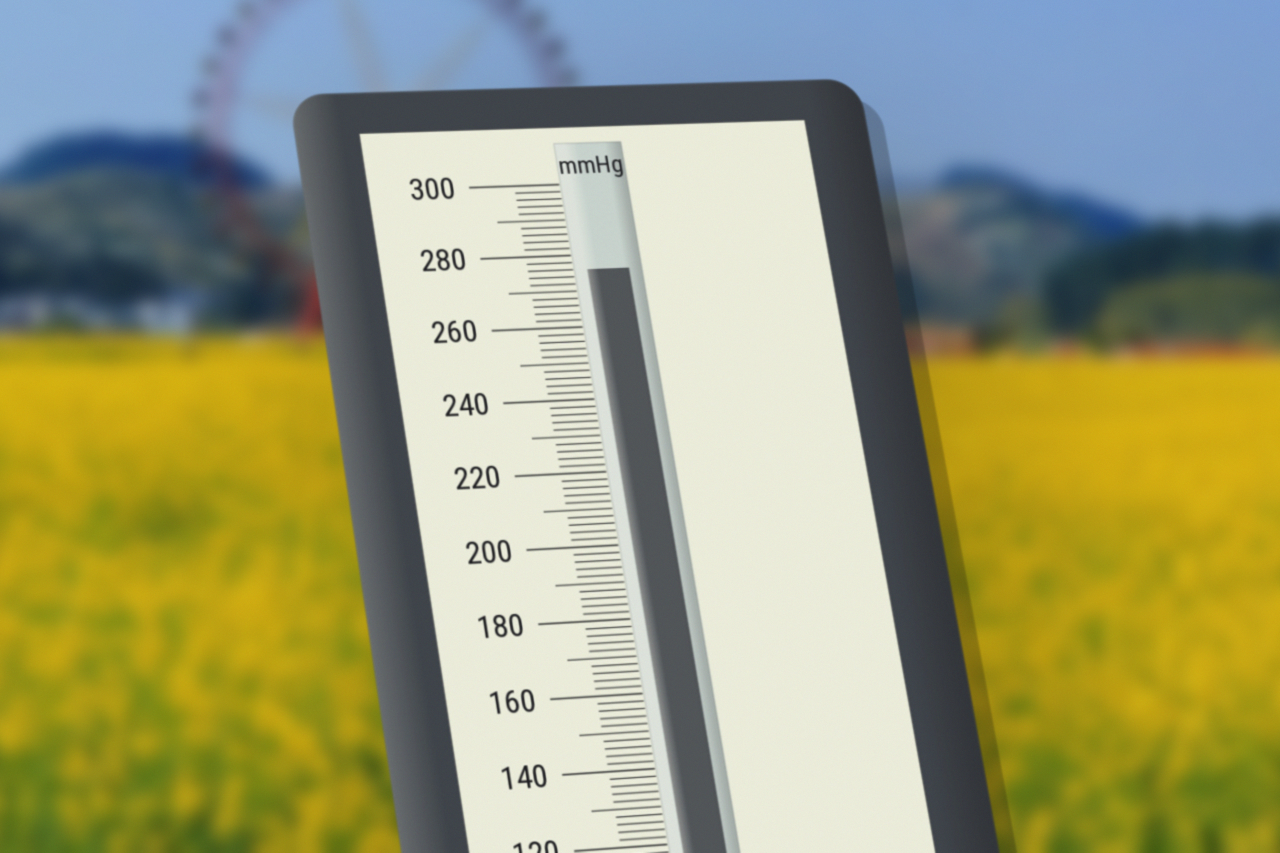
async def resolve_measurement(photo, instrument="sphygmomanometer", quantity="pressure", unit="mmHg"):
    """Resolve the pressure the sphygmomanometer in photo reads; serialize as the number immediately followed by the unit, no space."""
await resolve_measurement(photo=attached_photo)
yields 276mmHg
